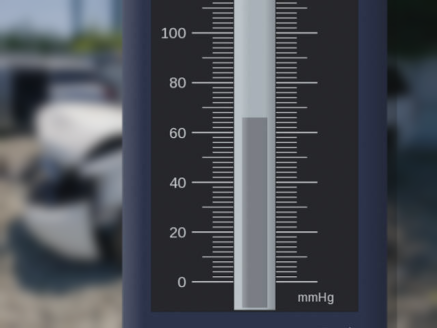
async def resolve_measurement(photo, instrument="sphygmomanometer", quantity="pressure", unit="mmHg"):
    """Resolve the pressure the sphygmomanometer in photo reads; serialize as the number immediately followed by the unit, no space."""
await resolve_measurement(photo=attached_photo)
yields 66mmHg
